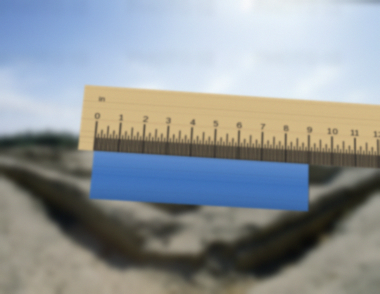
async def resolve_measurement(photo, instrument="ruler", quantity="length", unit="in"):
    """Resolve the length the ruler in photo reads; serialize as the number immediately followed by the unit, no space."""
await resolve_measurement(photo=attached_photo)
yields 9in
